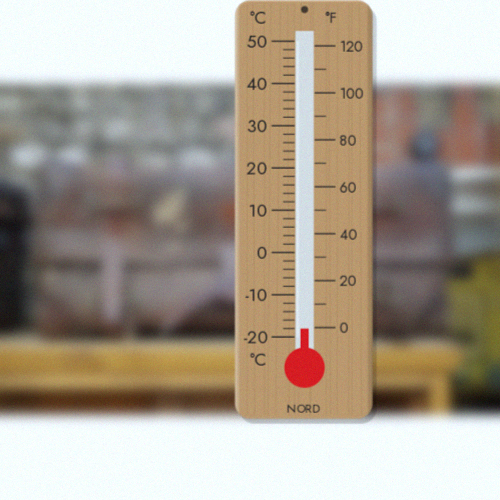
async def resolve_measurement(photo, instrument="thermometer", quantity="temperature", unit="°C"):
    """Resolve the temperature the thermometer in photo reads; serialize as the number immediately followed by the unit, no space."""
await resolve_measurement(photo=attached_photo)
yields -18°C
